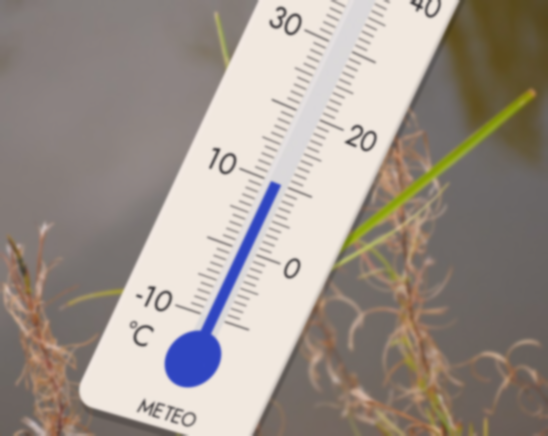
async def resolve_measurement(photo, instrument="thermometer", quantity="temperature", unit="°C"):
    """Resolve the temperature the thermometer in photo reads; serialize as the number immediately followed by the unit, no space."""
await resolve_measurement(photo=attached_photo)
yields 10°C
